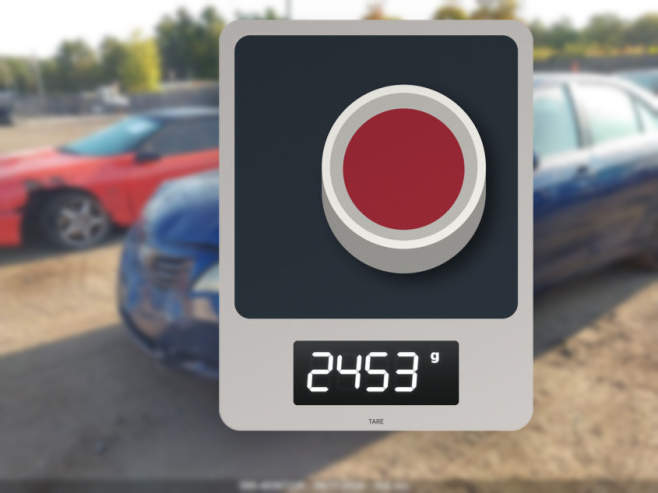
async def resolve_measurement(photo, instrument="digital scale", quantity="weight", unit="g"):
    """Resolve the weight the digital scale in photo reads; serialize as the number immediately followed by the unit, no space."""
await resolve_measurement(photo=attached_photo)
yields 2453g
